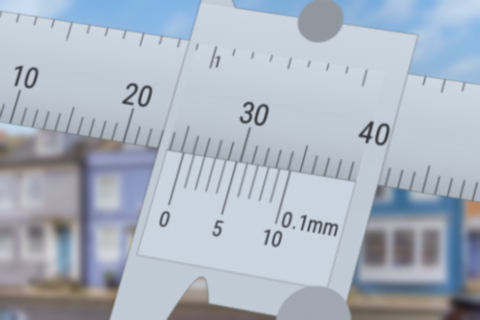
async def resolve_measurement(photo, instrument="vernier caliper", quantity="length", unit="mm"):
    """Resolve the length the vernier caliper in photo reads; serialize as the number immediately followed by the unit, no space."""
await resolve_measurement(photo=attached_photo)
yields 25.2mm
